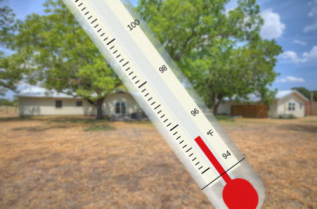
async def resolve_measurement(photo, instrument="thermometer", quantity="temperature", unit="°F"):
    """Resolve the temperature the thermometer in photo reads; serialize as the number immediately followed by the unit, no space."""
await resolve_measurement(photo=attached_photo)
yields 95.2°F
